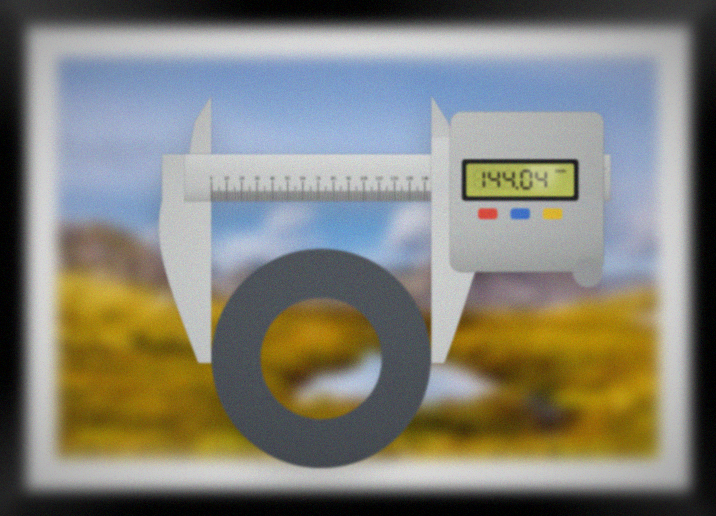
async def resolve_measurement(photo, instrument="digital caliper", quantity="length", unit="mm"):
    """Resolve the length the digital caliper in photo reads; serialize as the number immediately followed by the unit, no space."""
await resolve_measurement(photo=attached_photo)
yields 144.04mm
